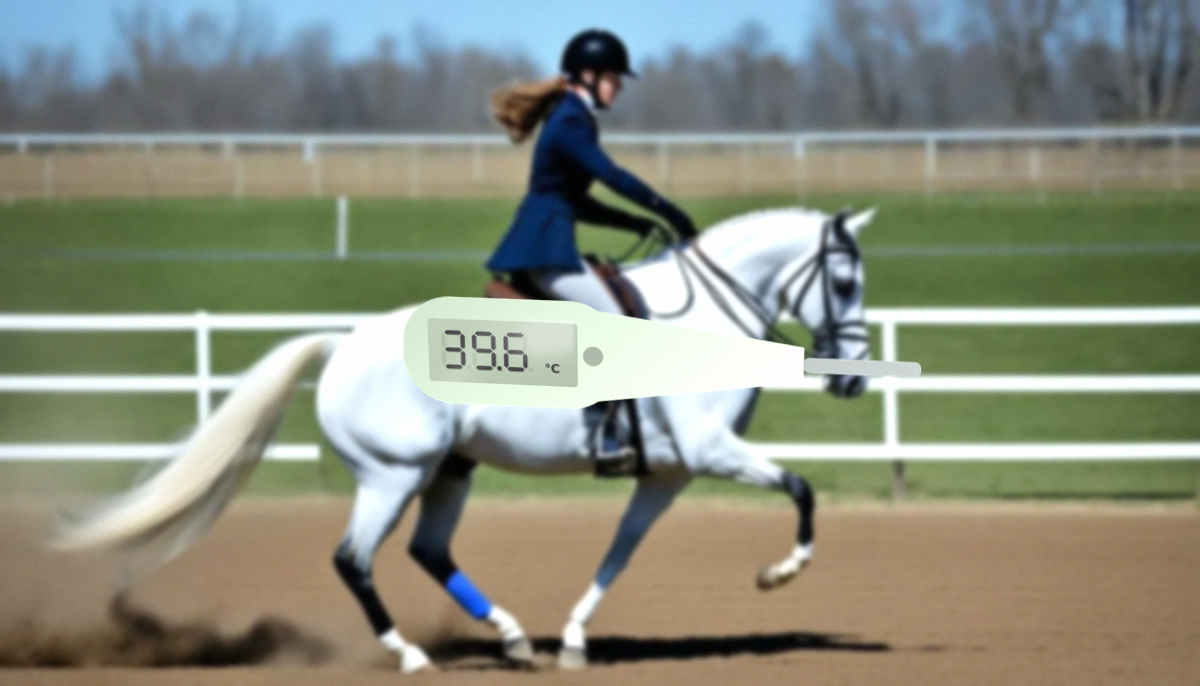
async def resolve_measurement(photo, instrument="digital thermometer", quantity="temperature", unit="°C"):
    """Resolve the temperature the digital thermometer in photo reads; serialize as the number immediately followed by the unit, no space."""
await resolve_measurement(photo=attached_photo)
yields 39.6°C
